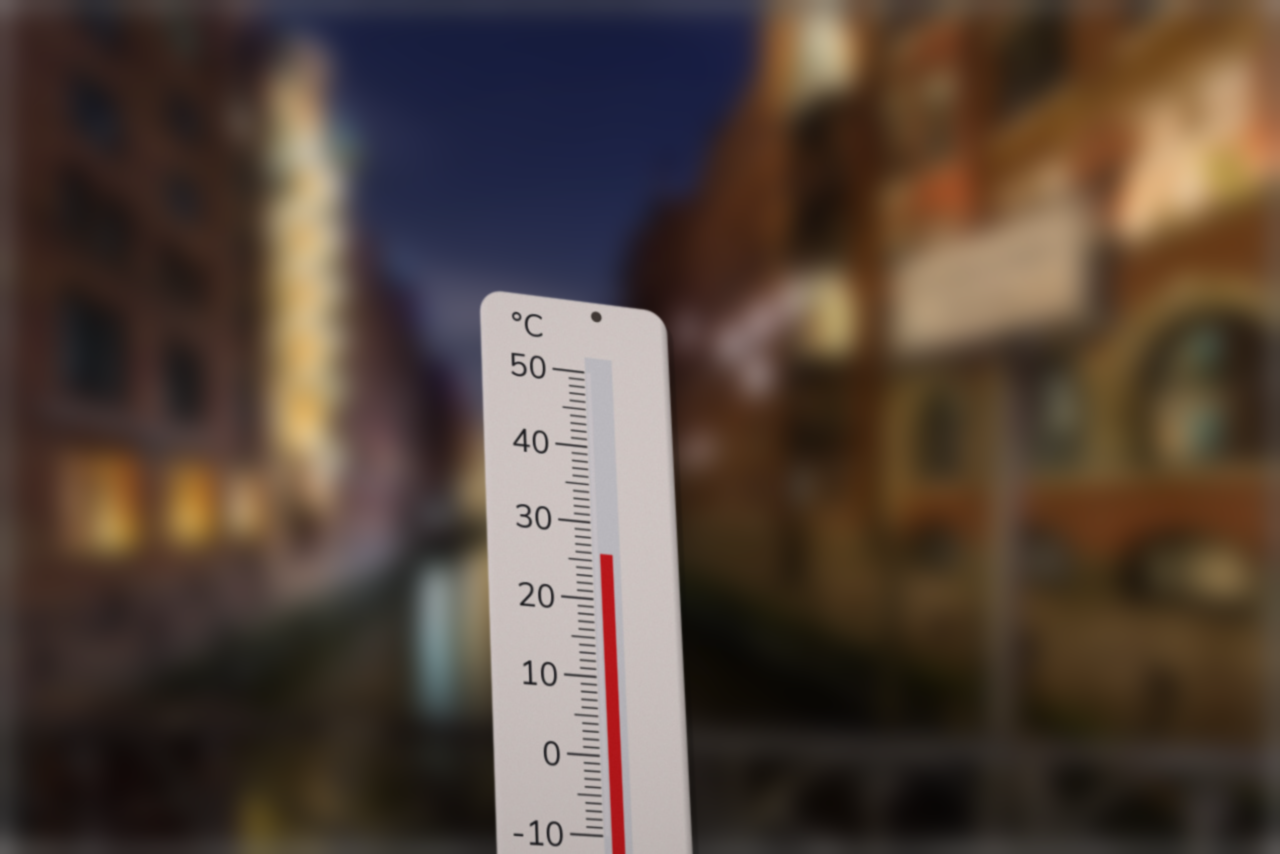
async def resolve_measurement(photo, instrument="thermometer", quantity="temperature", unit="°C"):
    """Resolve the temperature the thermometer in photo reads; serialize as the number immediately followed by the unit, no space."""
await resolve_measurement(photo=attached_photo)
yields 26°C
